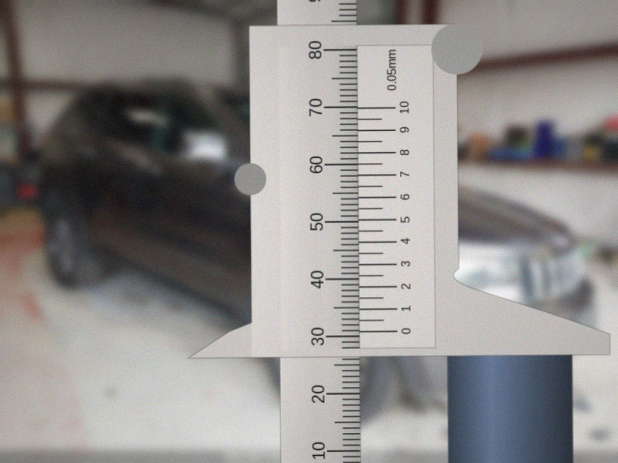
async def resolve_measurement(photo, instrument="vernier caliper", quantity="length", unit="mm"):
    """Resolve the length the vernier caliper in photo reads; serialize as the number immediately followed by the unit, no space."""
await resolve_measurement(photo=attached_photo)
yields 30.8mm
